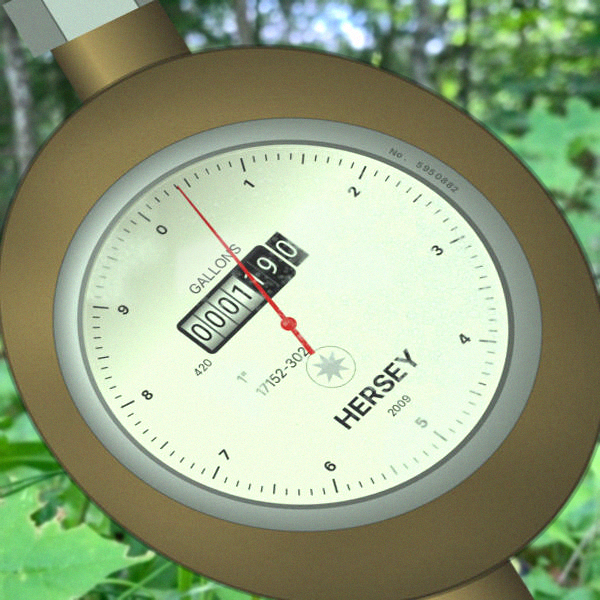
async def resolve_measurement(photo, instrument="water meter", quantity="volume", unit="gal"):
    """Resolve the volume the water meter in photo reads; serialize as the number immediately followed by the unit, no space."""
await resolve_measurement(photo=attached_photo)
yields 1190.4gal
